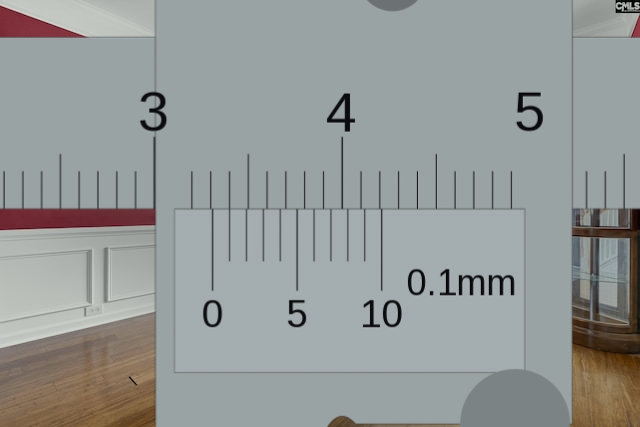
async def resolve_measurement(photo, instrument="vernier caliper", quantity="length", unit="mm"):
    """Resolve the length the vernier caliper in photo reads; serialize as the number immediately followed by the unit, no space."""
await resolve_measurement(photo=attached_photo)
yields 33.1mm
